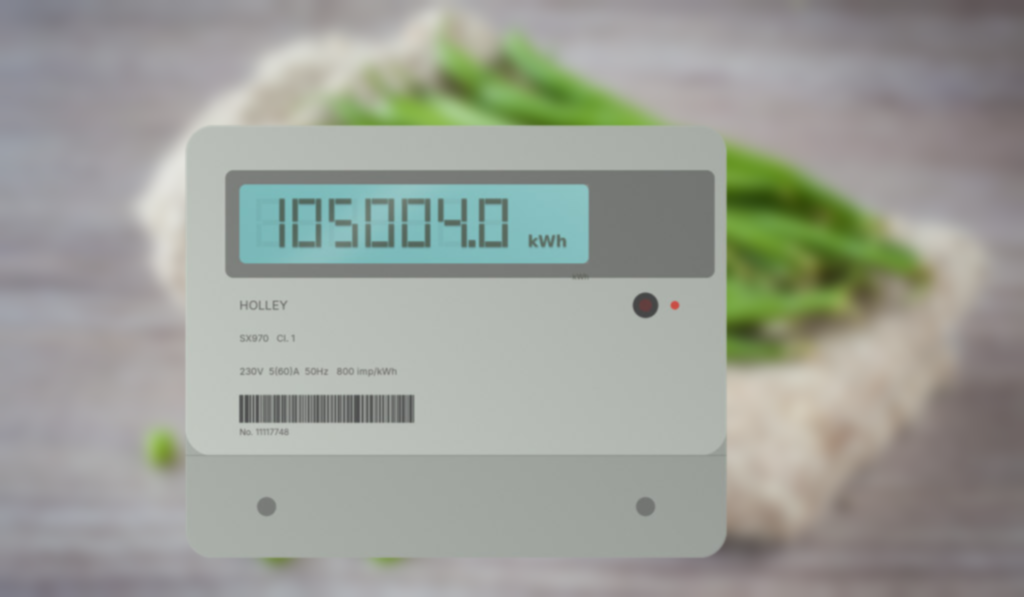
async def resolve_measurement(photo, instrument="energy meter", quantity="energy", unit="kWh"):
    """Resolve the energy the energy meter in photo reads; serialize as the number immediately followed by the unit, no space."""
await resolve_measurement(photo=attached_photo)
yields 105004.0kWh
